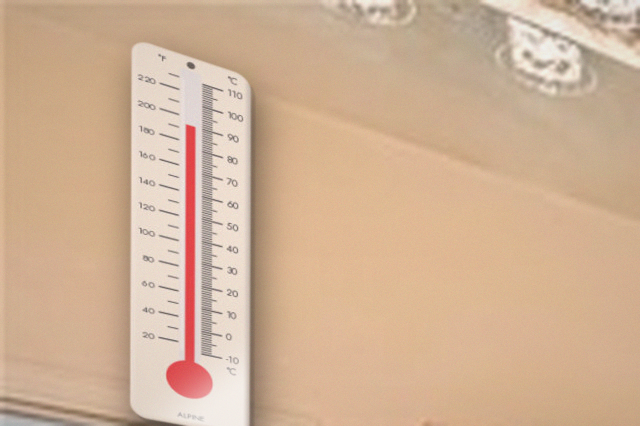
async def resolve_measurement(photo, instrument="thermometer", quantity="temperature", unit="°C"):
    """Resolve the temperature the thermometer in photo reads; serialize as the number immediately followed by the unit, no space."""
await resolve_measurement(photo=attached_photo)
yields 90°C
